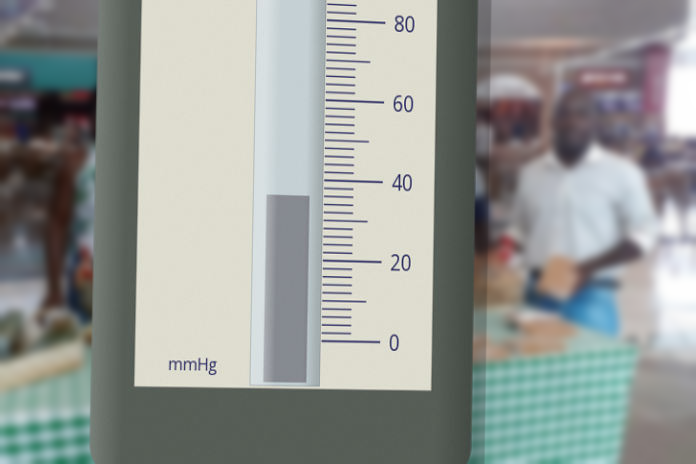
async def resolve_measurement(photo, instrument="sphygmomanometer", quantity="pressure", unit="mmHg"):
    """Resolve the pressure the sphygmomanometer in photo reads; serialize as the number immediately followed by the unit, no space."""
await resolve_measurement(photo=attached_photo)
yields 36mmHg
